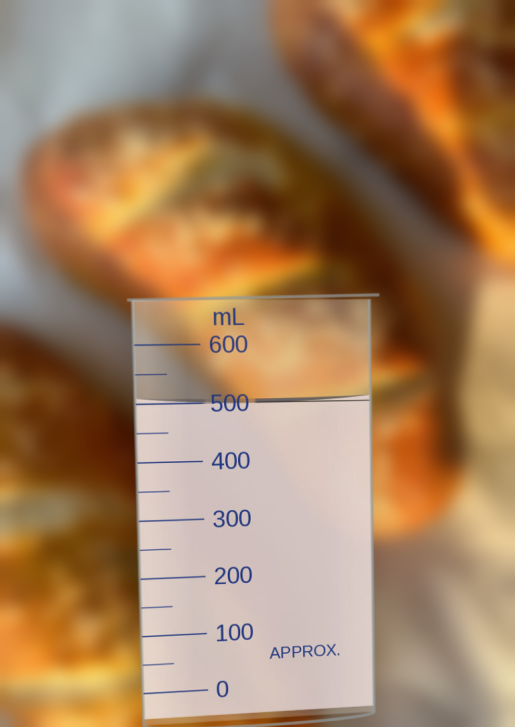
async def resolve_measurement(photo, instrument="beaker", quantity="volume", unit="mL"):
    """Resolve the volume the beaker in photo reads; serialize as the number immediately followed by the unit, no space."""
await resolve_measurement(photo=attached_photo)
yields 500mL
